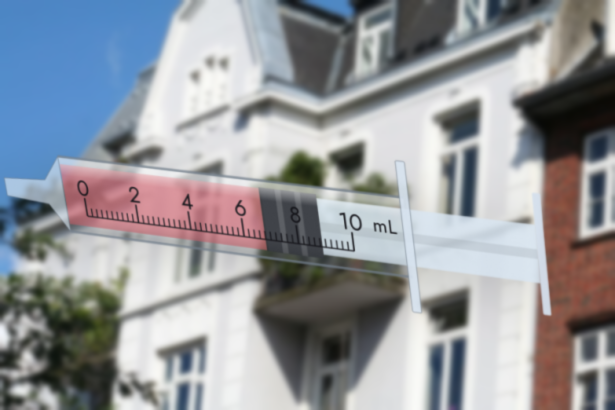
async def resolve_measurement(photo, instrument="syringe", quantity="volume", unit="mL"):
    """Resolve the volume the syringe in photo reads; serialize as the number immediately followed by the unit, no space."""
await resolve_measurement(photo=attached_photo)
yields 6.8mL
